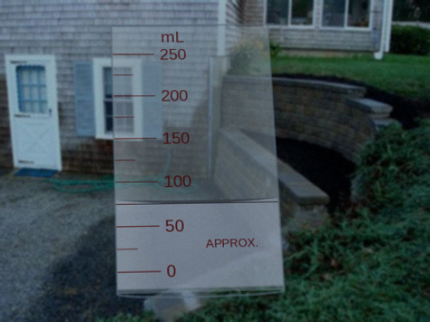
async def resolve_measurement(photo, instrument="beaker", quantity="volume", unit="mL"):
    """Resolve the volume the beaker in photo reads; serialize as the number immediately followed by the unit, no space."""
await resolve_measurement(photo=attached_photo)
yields 75mL
